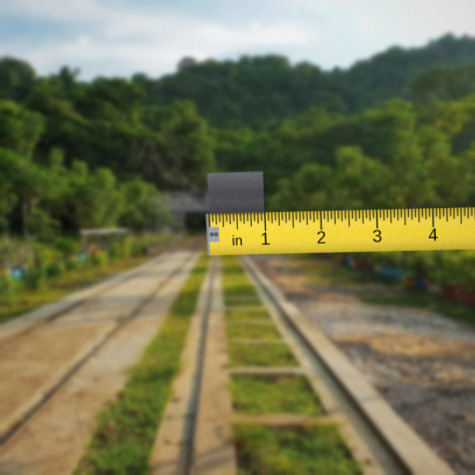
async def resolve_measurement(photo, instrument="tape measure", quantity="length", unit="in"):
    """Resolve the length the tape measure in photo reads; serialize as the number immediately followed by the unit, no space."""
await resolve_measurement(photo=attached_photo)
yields 1in
